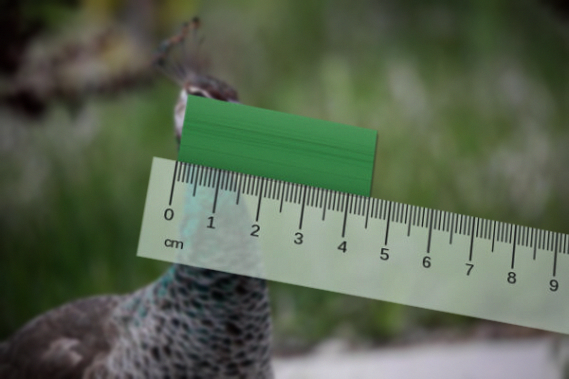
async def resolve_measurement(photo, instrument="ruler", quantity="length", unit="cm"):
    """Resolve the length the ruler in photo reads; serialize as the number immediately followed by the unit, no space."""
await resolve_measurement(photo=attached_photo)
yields 4.5cm
